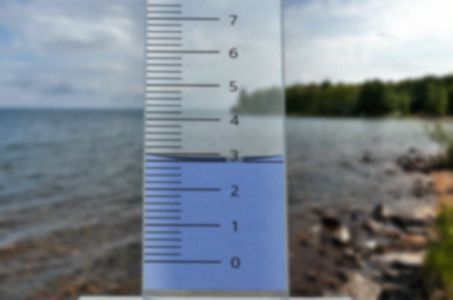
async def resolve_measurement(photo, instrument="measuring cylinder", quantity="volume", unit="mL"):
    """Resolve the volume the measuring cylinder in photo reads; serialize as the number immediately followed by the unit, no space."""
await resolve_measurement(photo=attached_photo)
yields 2.8mL
